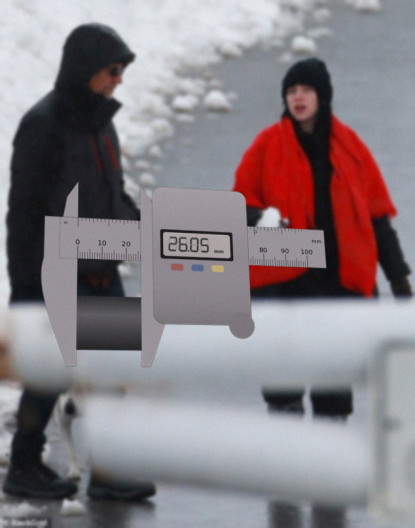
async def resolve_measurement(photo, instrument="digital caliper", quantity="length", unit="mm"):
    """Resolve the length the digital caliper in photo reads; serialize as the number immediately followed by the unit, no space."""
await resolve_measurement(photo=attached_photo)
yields 26.05mm
